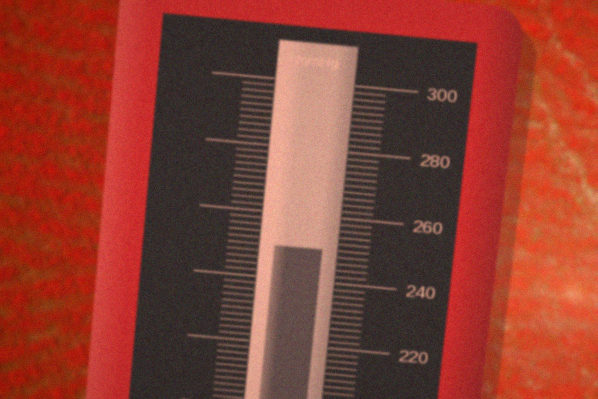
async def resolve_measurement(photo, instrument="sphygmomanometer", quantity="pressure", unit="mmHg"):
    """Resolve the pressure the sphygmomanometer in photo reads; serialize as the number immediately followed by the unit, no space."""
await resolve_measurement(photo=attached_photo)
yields 250mmHg
